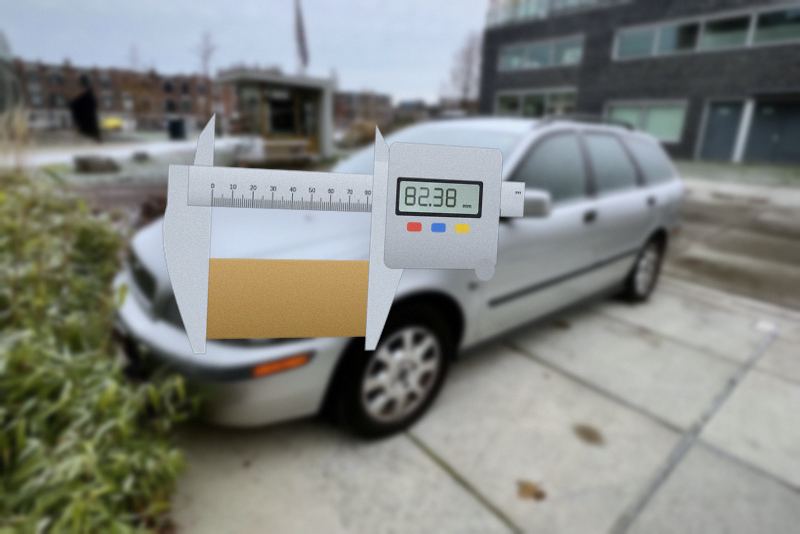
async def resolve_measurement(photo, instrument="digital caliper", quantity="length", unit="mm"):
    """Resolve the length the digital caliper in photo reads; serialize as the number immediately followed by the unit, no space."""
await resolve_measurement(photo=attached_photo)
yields 82.38mm
